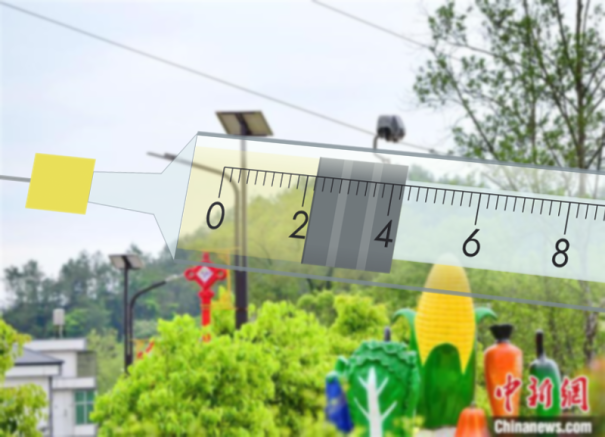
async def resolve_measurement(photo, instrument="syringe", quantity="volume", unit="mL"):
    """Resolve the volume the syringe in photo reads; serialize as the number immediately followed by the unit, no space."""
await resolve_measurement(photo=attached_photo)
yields 2.2mL
